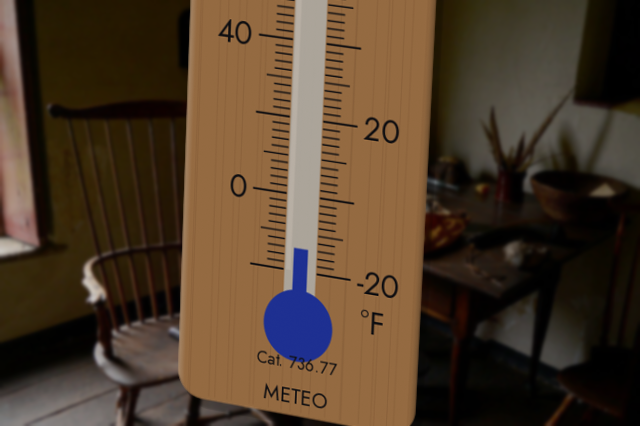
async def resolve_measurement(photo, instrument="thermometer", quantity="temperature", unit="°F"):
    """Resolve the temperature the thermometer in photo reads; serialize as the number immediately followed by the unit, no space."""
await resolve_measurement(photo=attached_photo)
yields -14°F
